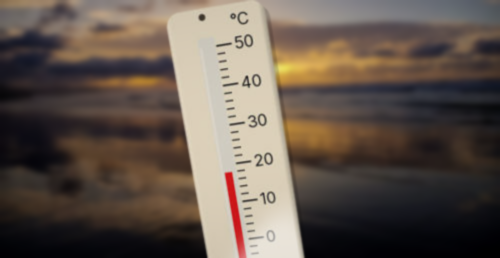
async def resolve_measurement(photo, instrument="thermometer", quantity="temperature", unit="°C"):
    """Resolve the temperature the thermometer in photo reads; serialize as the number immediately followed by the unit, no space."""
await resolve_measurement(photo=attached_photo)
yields 18°C
